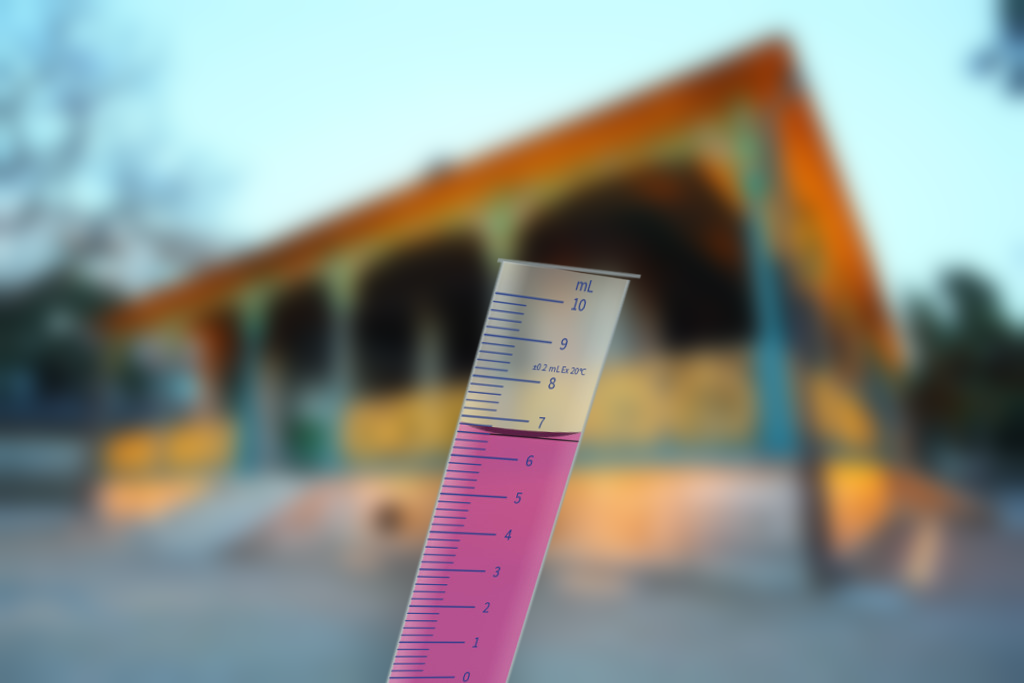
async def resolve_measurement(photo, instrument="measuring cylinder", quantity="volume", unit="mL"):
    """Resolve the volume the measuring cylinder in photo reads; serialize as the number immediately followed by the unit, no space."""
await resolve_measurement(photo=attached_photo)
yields 6.6mL
